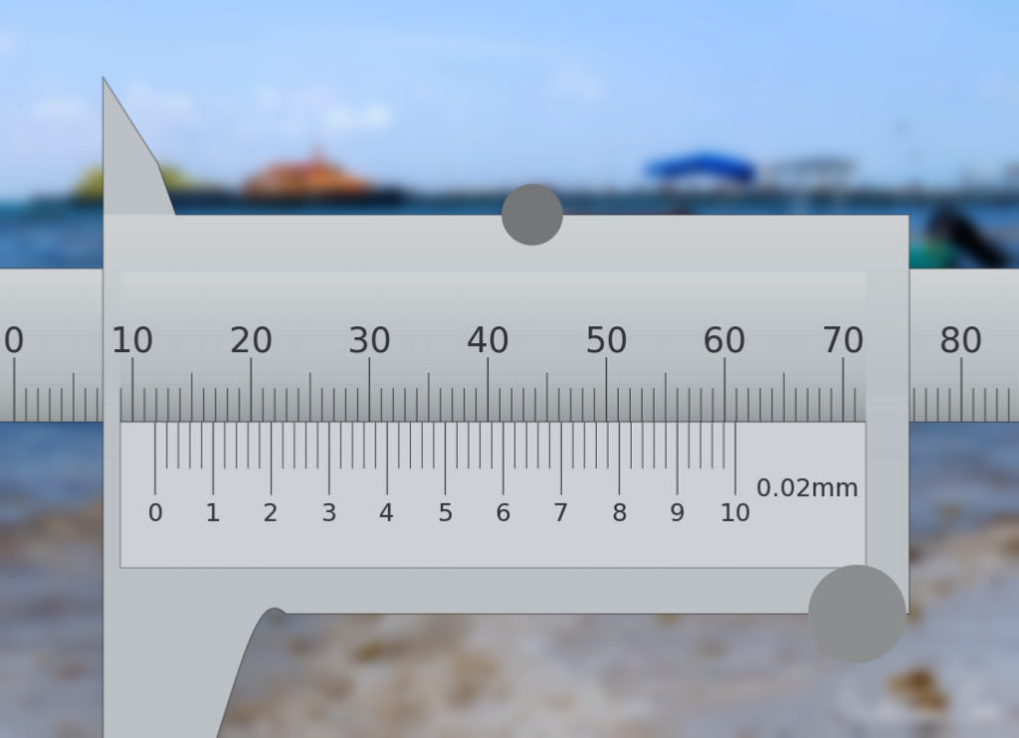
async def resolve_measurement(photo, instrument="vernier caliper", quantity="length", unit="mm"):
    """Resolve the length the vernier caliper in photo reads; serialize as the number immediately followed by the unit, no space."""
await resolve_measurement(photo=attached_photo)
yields 11.9mm
